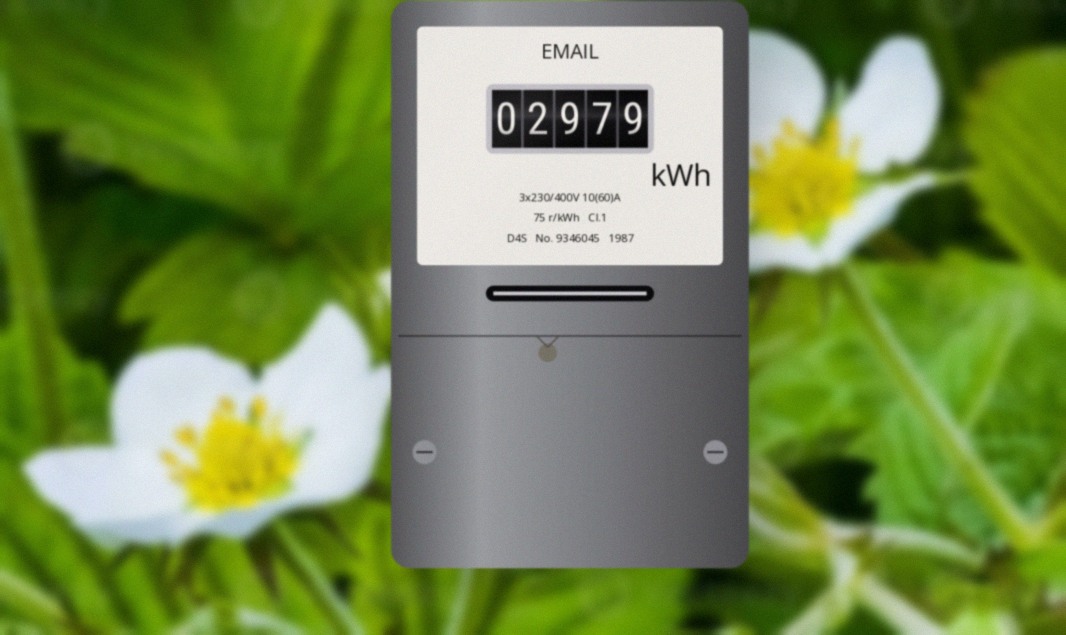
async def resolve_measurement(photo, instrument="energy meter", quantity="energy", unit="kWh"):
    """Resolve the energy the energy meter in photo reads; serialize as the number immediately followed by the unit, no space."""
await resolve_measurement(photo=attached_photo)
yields 2979kWh
